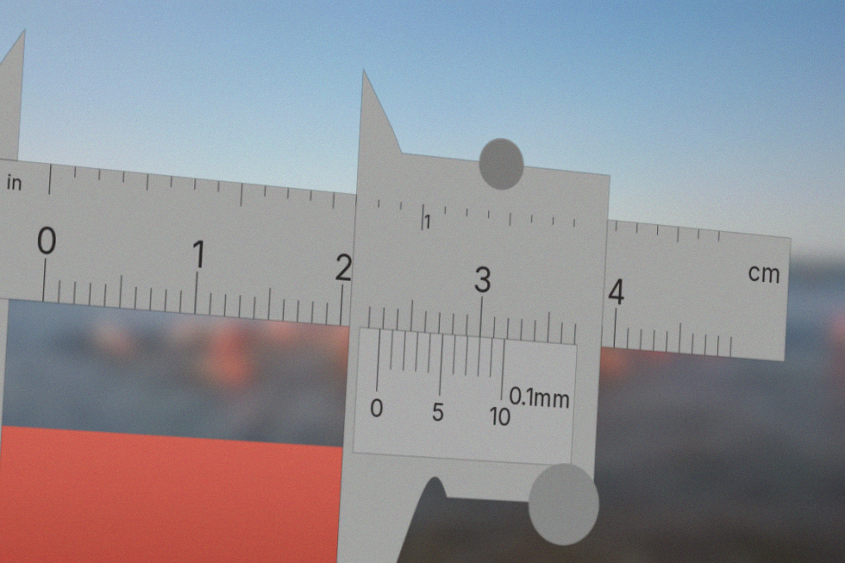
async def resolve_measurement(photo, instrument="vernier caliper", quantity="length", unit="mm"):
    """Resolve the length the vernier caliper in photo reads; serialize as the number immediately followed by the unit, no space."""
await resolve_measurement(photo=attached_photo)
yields 22.8mm
